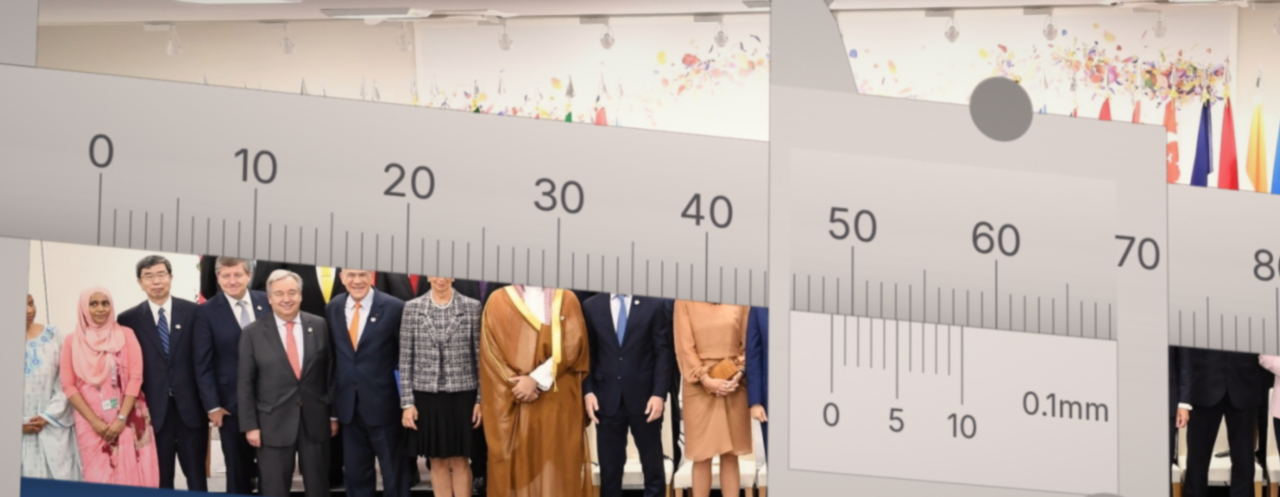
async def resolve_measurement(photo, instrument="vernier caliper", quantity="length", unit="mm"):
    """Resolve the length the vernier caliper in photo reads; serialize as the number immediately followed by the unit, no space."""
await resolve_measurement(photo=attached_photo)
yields 48.6mm
